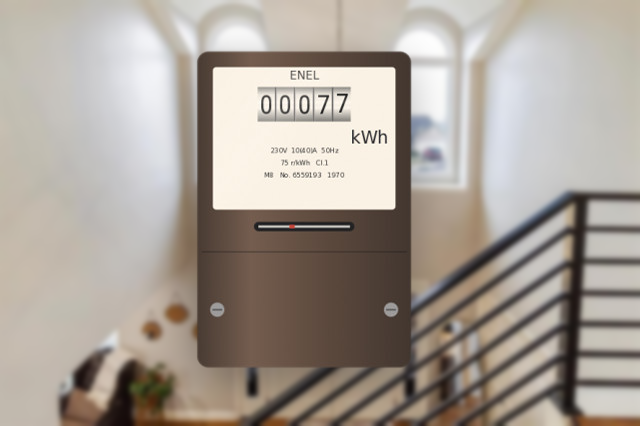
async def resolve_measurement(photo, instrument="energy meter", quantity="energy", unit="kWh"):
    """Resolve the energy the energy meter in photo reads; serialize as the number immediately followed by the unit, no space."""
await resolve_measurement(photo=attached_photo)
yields 77kWh
